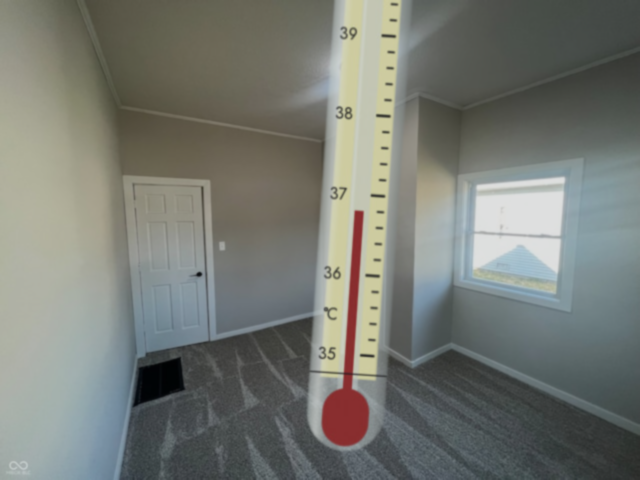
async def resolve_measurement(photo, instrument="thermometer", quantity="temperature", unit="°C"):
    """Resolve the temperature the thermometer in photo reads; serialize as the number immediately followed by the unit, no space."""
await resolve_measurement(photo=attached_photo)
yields 36.8°C
